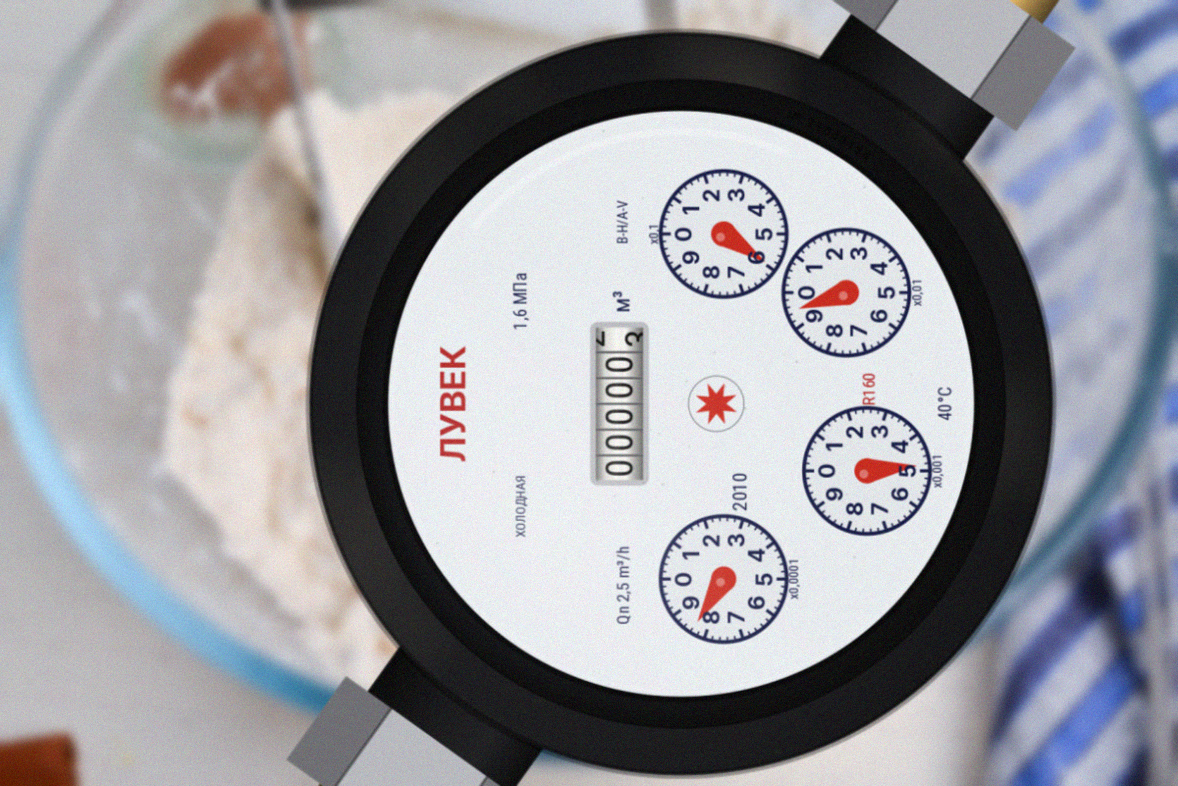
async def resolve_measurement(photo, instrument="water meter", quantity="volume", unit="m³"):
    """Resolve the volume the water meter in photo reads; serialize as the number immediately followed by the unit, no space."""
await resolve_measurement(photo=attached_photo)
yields 2.5948m³
